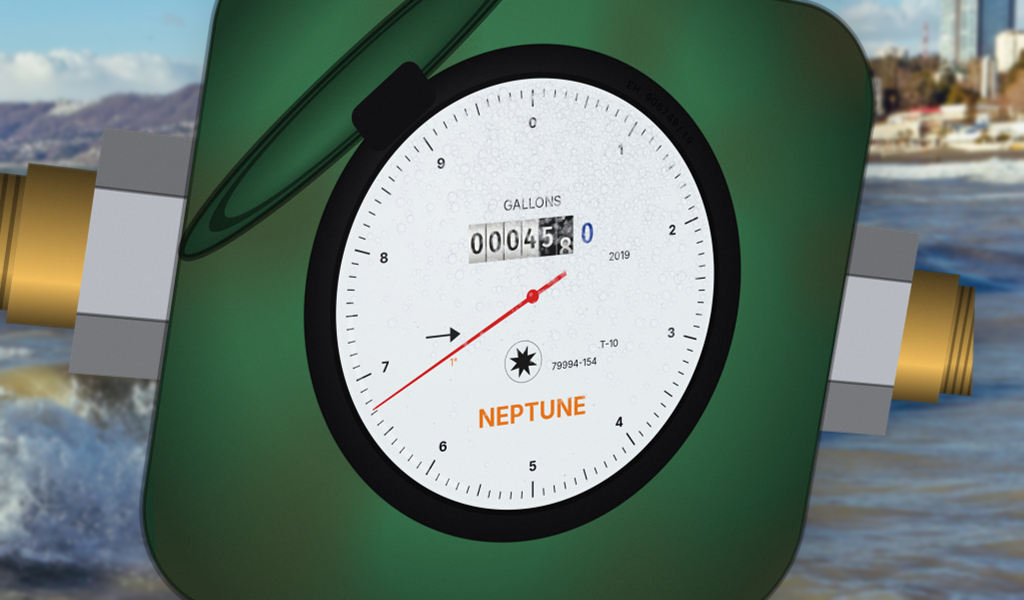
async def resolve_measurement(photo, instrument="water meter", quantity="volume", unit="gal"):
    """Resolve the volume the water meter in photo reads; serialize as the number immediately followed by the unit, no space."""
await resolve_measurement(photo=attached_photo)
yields 4576.7gal
